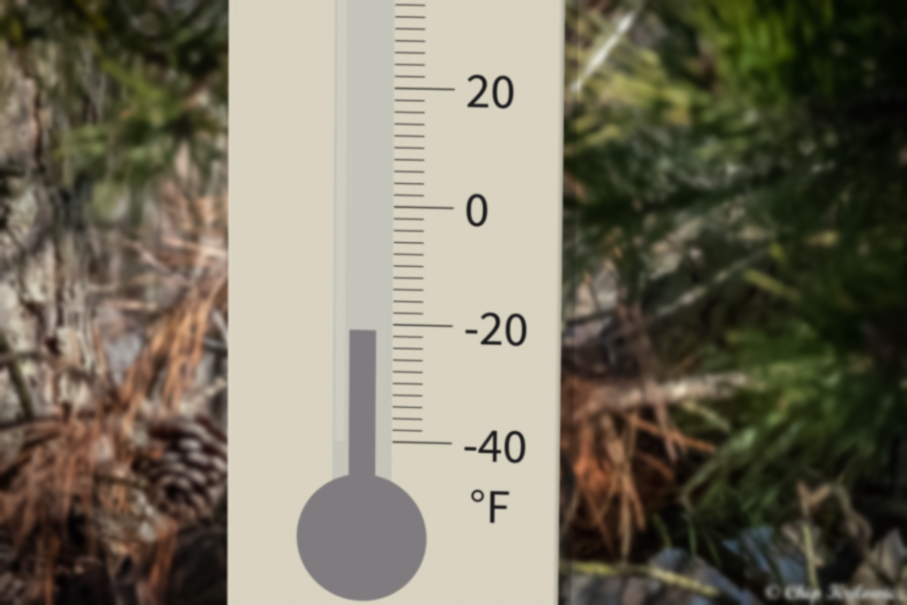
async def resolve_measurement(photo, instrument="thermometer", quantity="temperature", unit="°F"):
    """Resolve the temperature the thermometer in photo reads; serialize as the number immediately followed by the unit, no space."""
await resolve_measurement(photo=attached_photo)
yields -21°F
